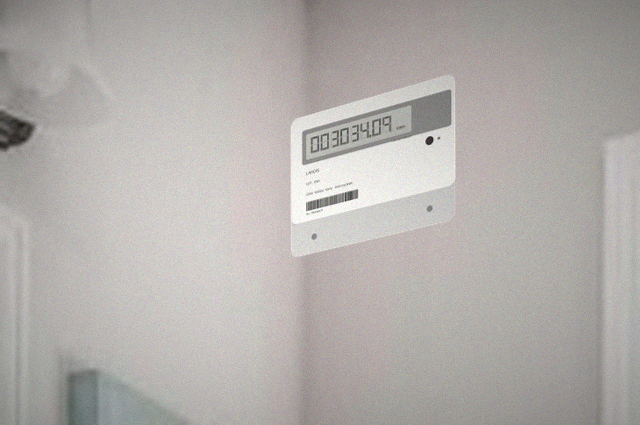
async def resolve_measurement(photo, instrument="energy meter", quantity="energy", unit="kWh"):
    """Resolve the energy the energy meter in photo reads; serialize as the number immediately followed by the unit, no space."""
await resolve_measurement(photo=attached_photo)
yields 3034.09kWh
